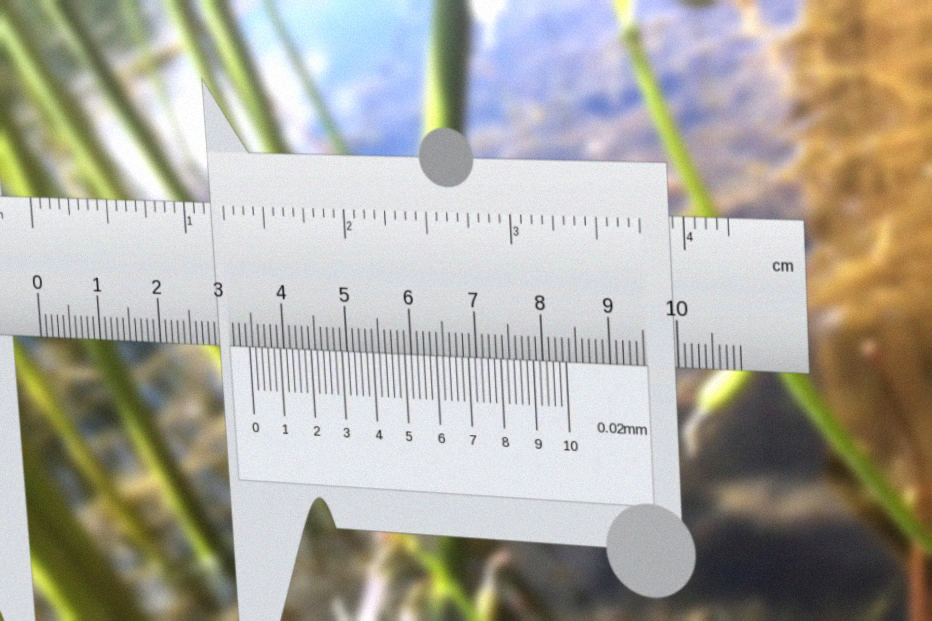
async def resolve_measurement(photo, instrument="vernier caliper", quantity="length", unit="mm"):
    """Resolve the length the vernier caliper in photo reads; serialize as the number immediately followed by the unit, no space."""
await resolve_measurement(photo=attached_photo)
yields 34.5mm
